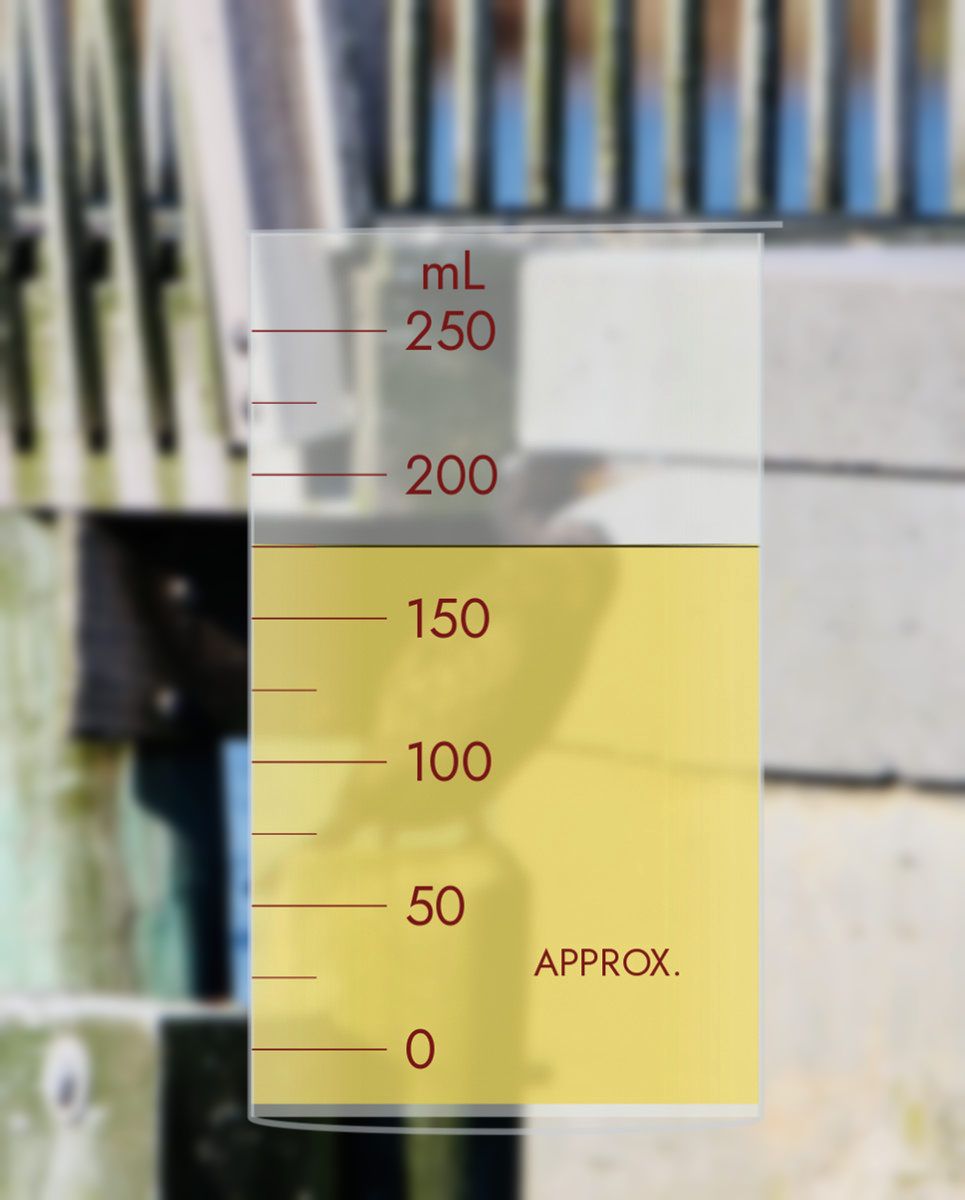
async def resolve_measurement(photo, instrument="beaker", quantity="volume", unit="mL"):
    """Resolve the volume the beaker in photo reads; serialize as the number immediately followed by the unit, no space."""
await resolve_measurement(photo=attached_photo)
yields 175mL
